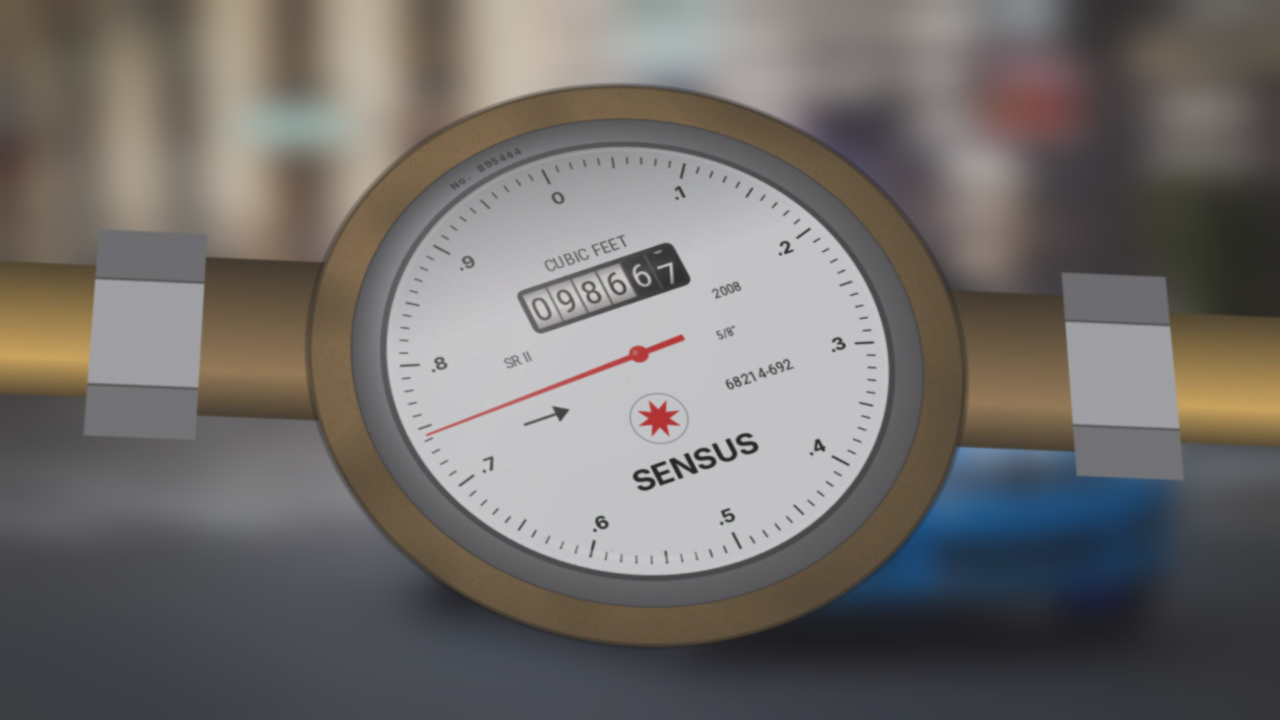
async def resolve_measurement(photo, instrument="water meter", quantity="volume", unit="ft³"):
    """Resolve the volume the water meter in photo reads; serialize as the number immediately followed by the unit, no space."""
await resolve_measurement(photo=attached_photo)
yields 98666.74ft³
